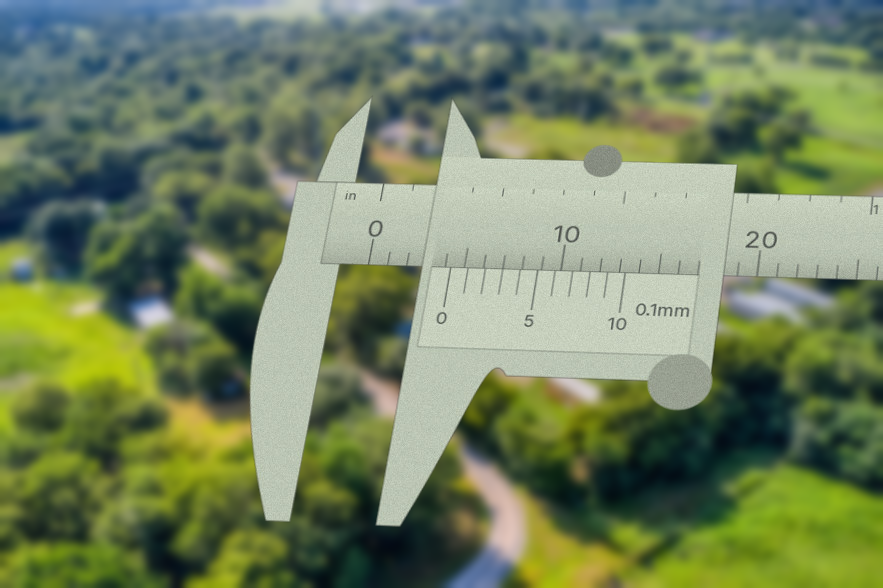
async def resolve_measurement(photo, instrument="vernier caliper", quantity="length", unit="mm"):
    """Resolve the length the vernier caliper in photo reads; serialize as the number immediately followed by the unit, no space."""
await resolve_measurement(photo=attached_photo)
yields 4.3mm
